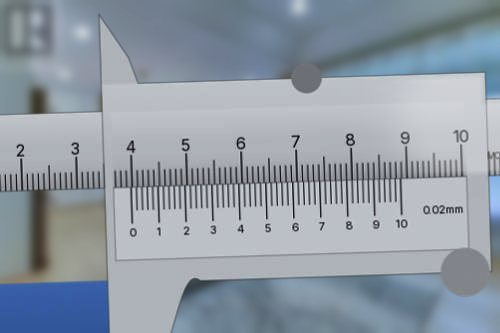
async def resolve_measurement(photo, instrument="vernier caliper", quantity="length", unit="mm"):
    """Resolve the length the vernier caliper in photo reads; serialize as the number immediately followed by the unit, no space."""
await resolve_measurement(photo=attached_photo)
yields 39.8mm
